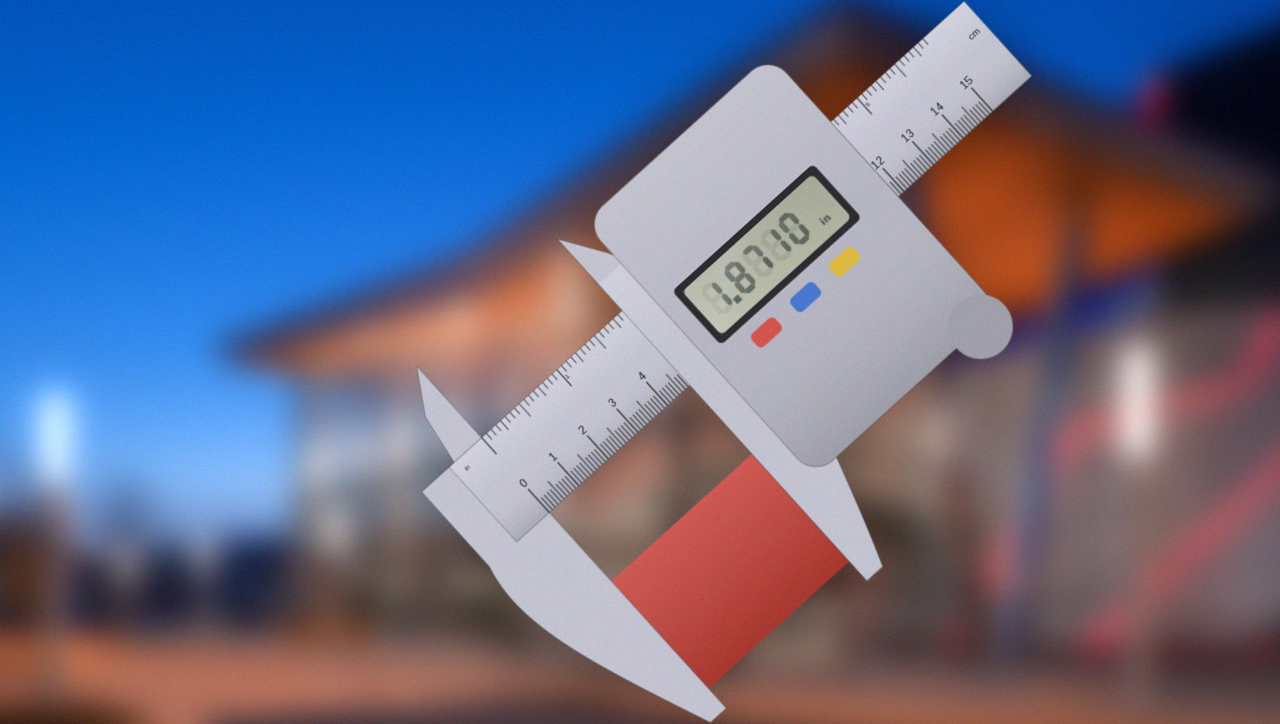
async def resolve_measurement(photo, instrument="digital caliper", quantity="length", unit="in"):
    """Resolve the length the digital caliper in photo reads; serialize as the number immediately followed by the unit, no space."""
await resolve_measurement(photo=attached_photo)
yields 1.8710in
